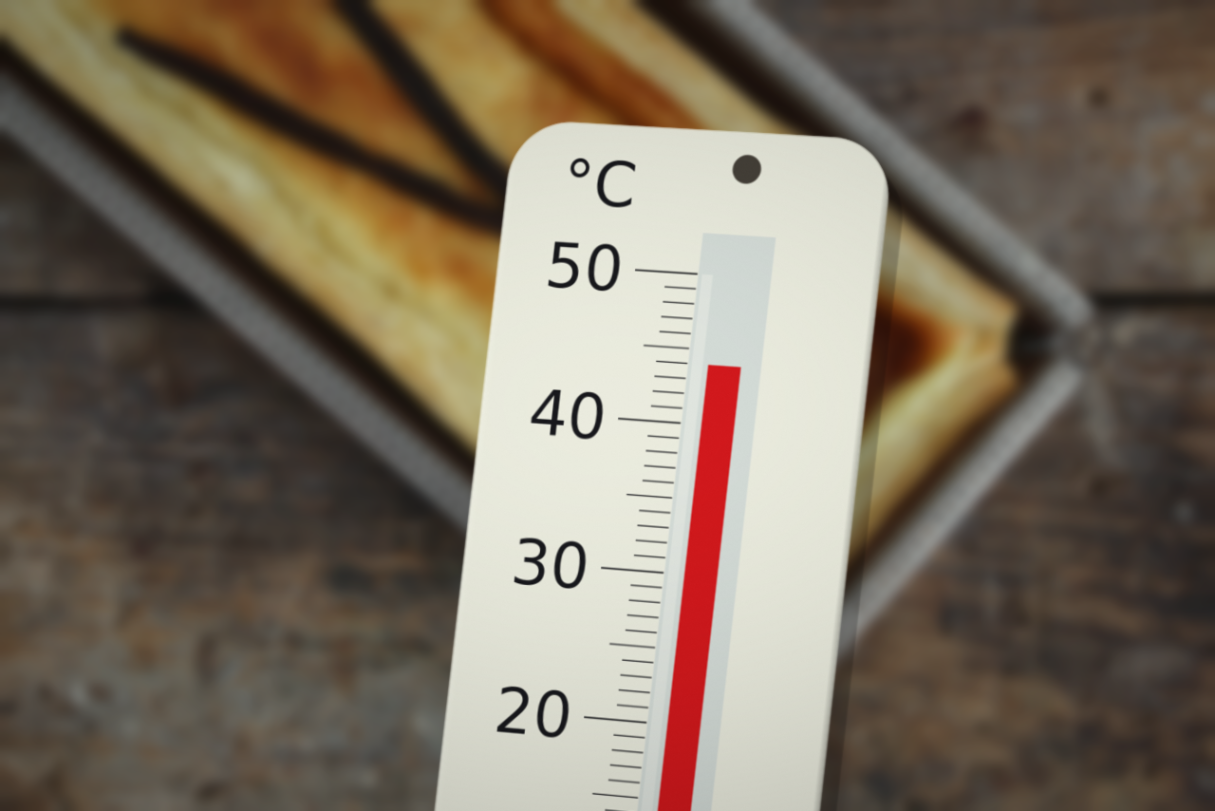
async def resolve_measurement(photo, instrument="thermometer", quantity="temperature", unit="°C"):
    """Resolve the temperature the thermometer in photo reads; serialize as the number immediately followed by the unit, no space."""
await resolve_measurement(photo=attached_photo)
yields 44°C
